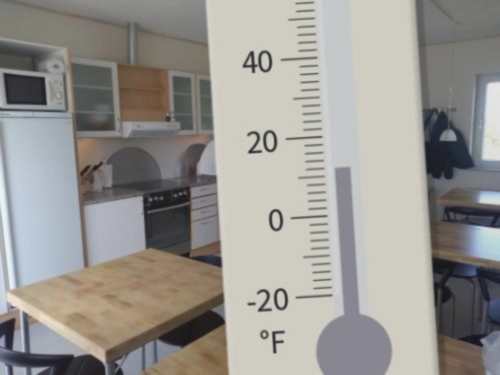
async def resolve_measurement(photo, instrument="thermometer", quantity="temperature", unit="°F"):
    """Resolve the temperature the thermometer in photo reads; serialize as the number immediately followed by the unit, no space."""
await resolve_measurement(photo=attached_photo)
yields 12°F
